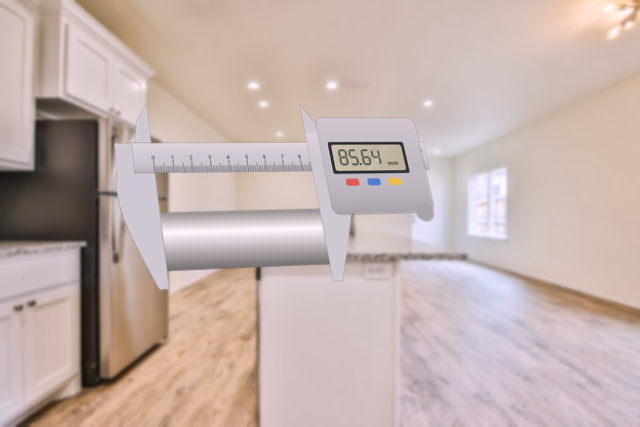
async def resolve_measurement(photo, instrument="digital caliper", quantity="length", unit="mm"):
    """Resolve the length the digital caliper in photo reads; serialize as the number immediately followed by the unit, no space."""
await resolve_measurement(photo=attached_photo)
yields 85.64mm
